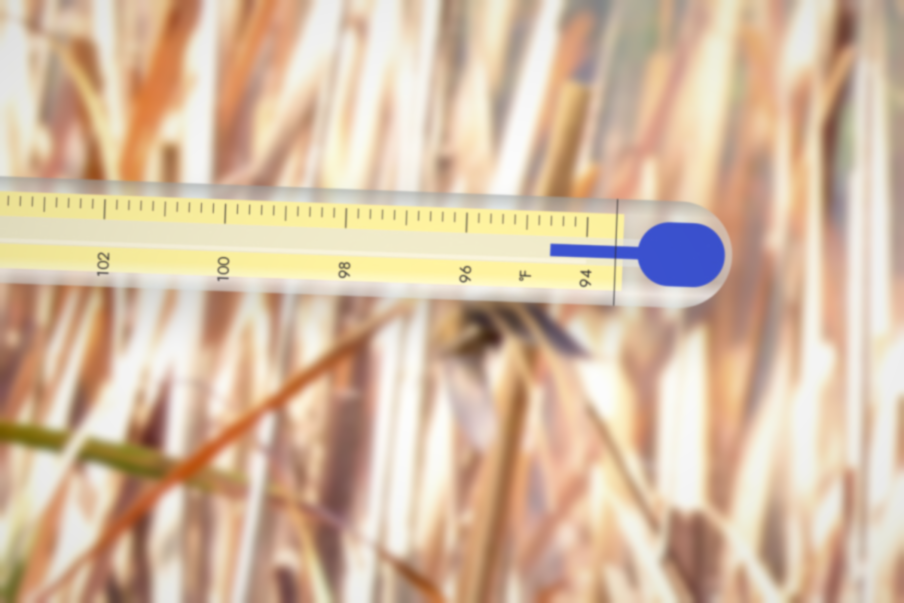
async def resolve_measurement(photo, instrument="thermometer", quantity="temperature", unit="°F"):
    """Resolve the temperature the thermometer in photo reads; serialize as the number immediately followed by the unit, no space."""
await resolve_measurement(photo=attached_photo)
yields 94.6°F
